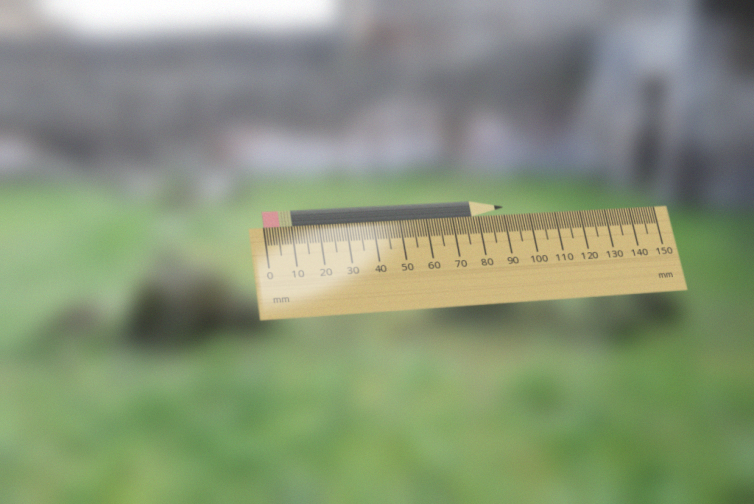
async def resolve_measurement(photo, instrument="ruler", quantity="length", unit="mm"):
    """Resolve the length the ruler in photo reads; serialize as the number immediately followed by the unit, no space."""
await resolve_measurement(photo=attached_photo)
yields 90mm
